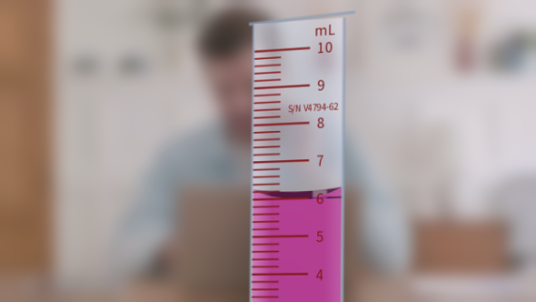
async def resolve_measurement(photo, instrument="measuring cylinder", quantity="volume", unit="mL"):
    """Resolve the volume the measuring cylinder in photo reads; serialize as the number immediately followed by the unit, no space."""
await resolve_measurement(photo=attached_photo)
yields 6mL
